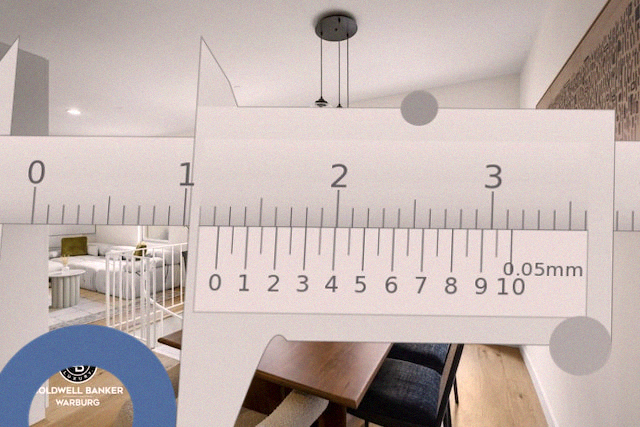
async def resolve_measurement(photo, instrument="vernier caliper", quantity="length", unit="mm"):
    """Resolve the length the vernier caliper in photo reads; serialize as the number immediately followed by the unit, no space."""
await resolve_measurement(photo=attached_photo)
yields 12.3mm
